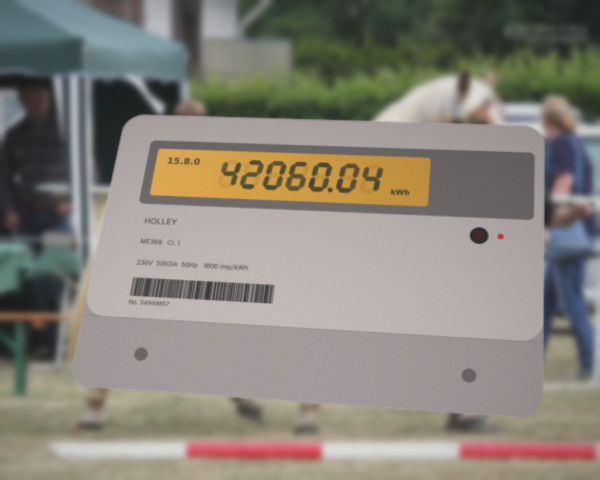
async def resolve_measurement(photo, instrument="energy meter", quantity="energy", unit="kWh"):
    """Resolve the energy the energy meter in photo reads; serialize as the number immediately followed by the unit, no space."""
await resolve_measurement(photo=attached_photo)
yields 42060.04kWh
